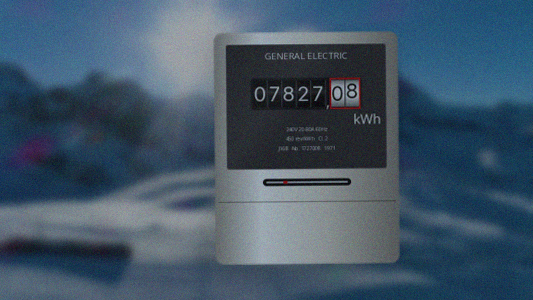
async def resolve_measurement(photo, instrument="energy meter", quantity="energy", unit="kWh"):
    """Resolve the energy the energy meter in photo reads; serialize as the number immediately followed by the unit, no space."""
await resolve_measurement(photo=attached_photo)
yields 7827.08kWh
